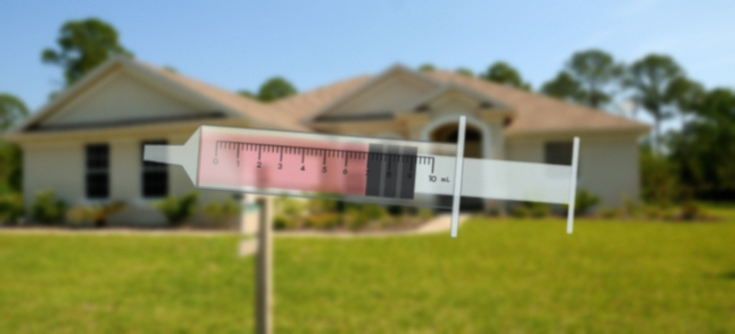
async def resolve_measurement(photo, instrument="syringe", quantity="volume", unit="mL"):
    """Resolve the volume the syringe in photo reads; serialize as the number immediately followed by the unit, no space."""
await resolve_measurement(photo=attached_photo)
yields 7mL
